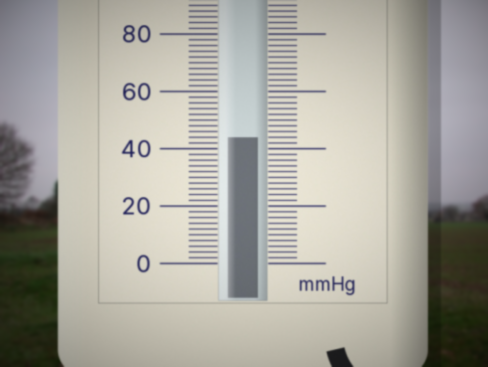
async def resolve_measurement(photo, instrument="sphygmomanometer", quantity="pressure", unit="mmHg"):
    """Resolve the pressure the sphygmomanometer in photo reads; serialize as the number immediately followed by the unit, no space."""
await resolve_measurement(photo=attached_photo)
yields 44mmHg
